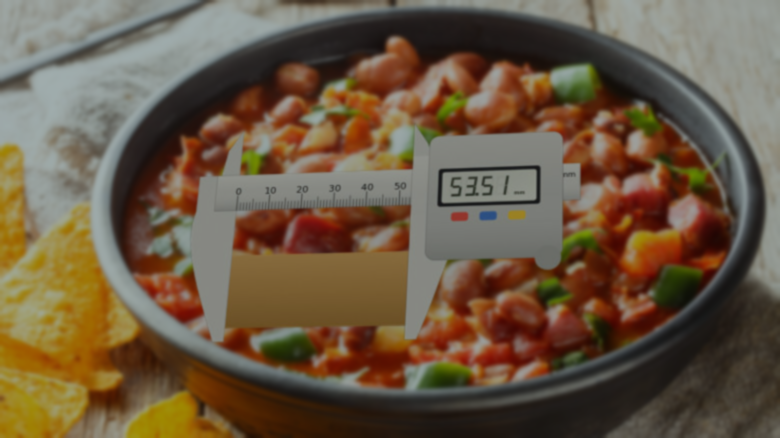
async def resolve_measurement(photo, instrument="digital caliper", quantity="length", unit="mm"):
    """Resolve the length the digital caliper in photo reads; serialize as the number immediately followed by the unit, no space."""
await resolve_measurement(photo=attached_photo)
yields 53.51mm
